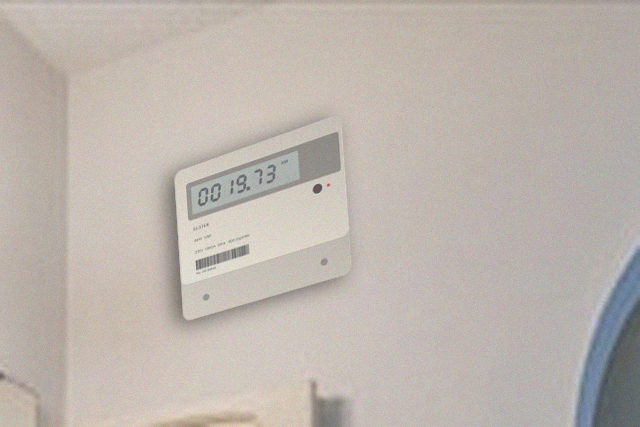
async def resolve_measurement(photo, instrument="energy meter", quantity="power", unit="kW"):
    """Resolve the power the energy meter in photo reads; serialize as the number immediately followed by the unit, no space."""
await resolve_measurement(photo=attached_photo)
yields 19.73kW
